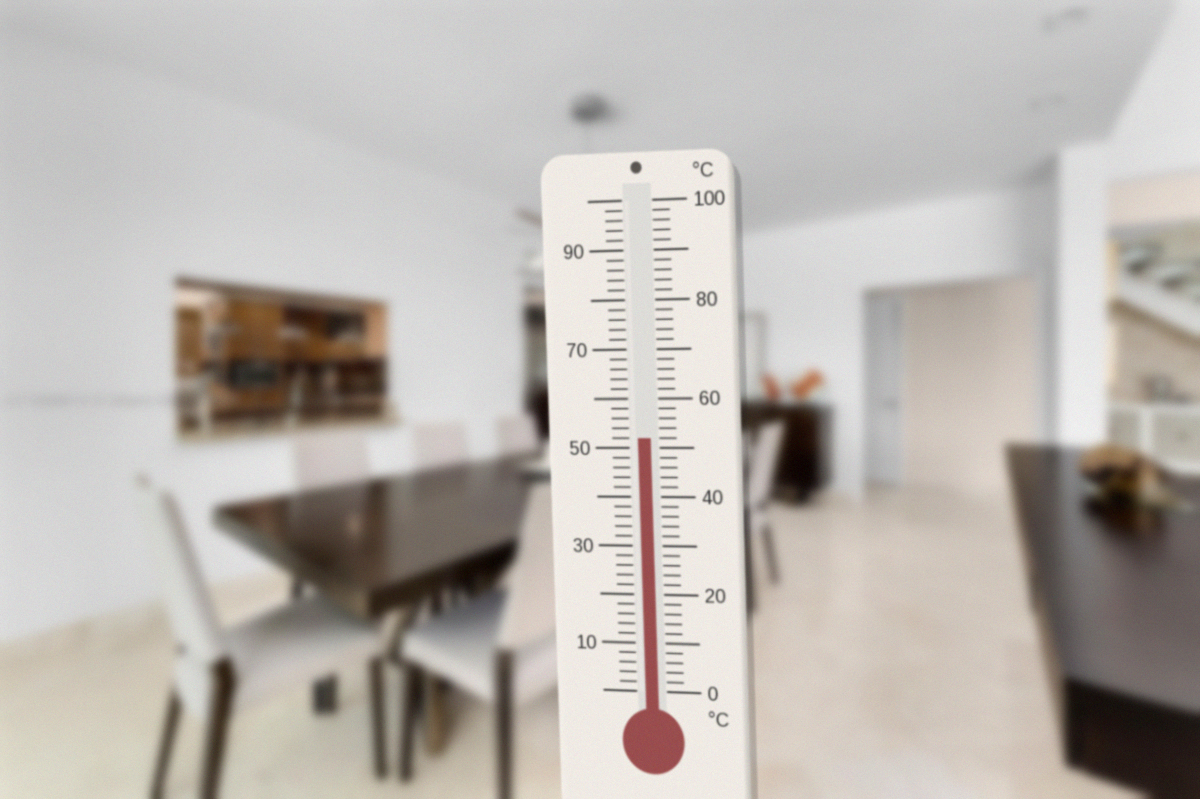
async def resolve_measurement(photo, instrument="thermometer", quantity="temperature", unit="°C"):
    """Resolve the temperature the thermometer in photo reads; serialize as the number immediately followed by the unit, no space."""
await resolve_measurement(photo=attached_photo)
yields 52°C
